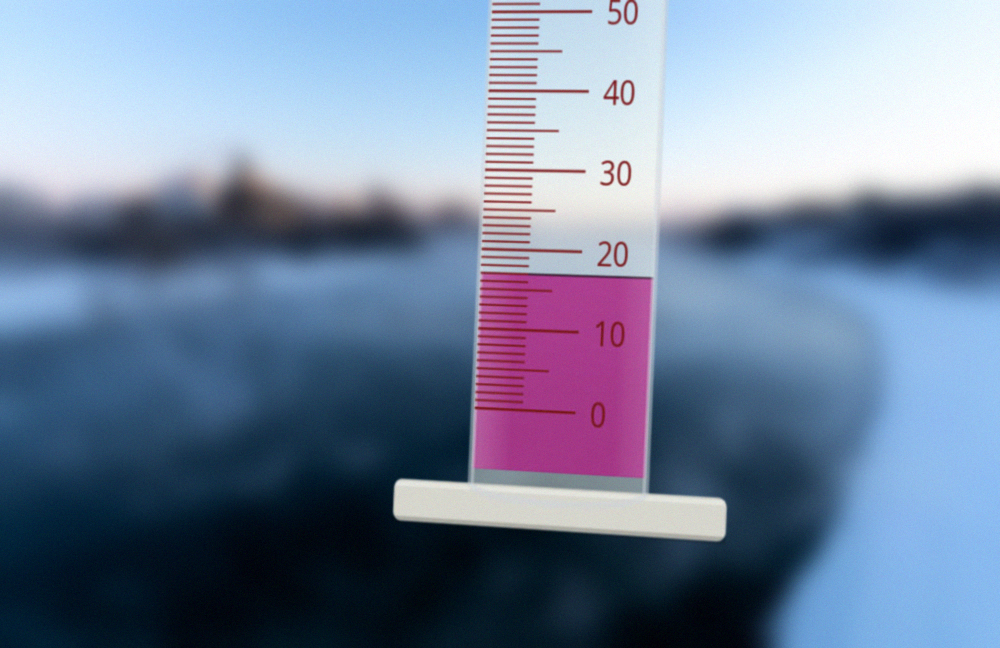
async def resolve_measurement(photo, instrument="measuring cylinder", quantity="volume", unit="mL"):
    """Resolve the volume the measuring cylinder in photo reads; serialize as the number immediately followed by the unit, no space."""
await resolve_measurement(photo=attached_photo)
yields 17mL
